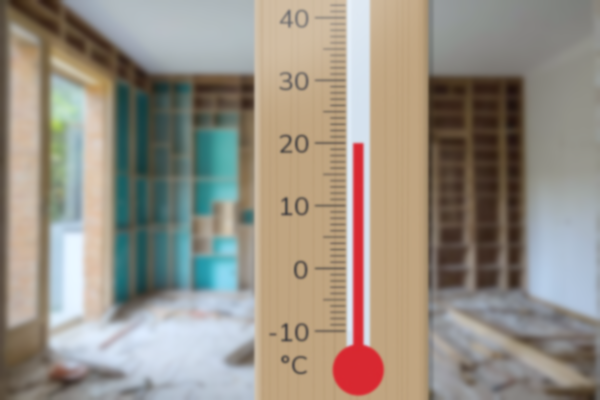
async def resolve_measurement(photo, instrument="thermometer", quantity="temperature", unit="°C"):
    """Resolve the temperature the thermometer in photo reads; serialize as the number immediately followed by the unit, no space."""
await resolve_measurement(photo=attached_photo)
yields 20°C
